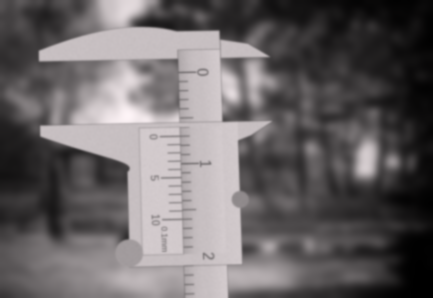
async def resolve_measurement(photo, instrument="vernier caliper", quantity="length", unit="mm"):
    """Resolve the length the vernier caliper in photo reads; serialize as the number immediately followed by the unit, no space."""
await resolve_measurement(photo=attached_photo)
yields 7.0mm
